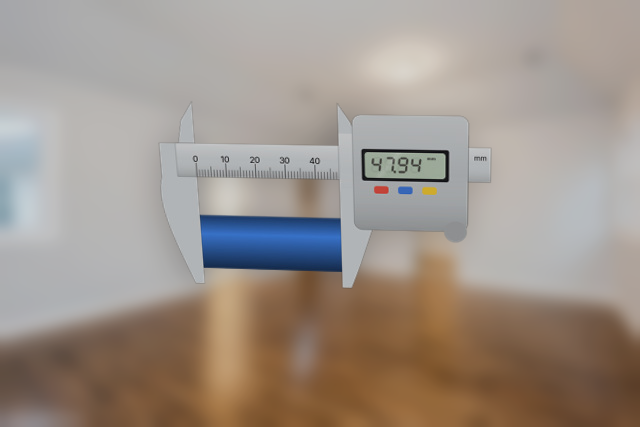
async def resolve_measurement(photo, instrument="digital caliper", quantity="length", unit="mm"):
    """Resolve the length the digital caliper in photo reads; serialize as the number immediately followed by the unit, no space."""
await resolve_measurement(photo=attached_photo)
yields 47.94mm
